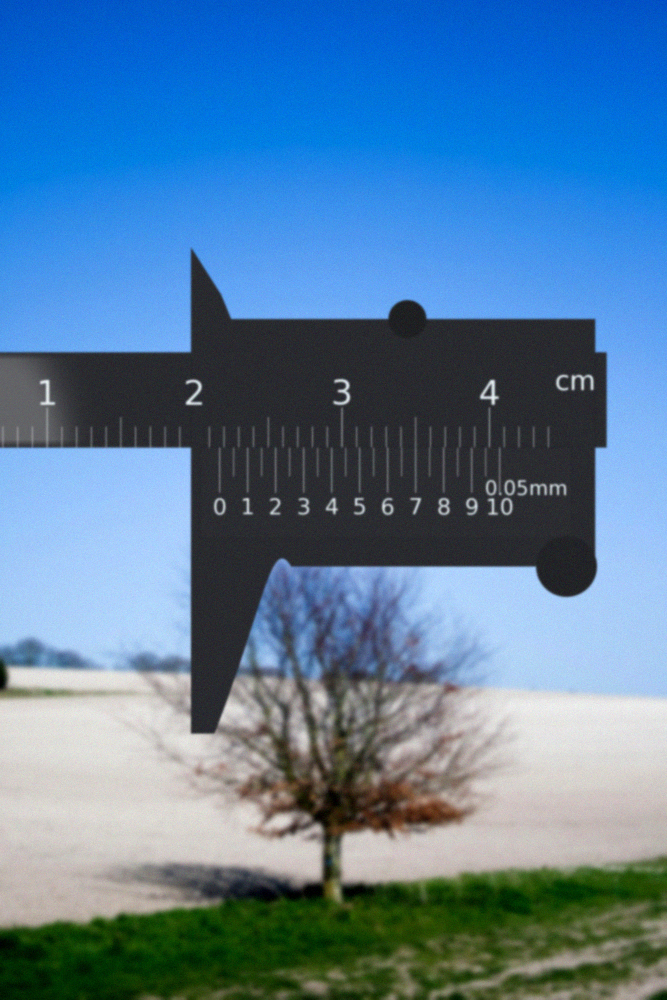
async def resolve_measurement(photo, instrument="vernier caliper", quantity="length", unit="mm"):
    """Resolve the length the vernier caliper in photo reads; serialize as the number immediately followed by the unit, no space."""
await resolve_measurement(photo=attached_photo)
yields 21.7mm
